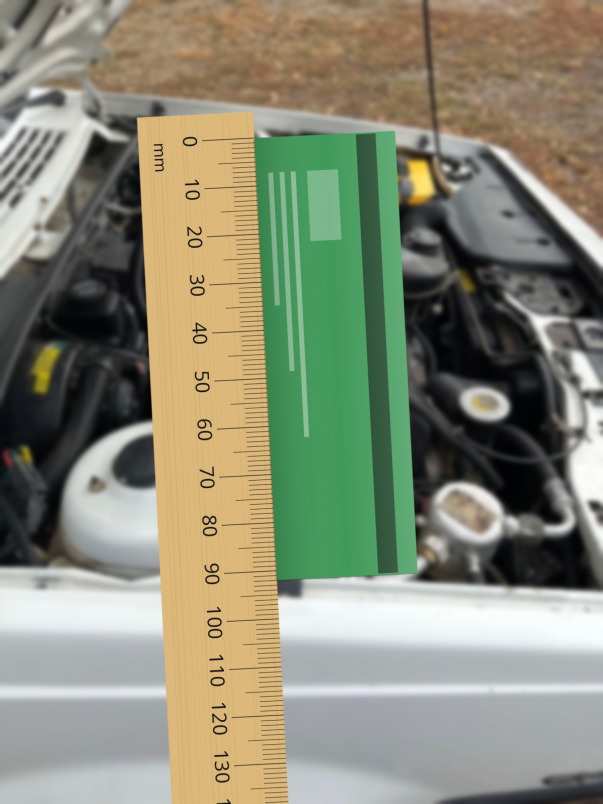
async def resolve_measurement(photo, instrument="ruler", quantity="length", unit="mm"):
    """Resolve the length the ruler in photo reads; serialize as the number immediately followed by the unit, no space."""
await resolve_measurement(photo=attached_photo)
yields 92mm
